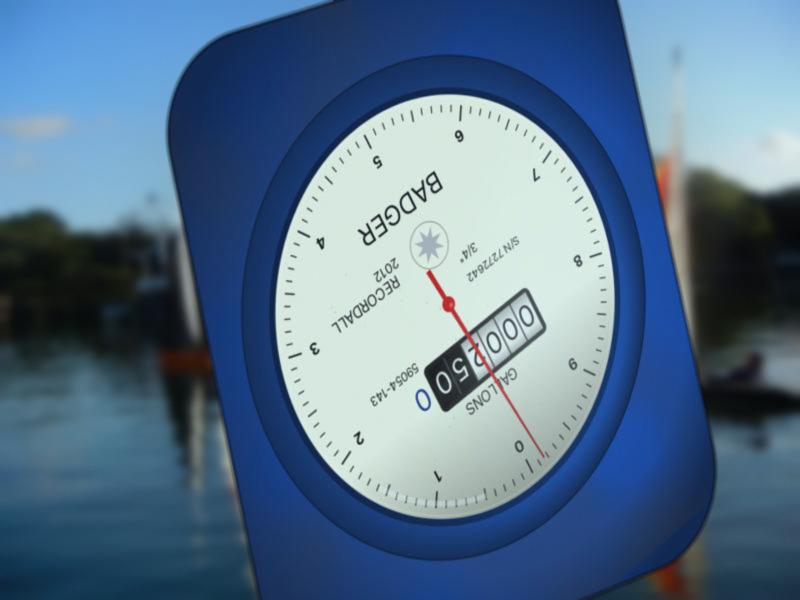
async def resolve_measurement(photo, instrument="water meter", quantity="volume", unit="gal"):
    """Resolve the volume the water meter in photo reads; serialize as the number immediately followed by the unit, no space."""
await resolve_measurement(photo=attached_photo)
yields 2499.8gal
